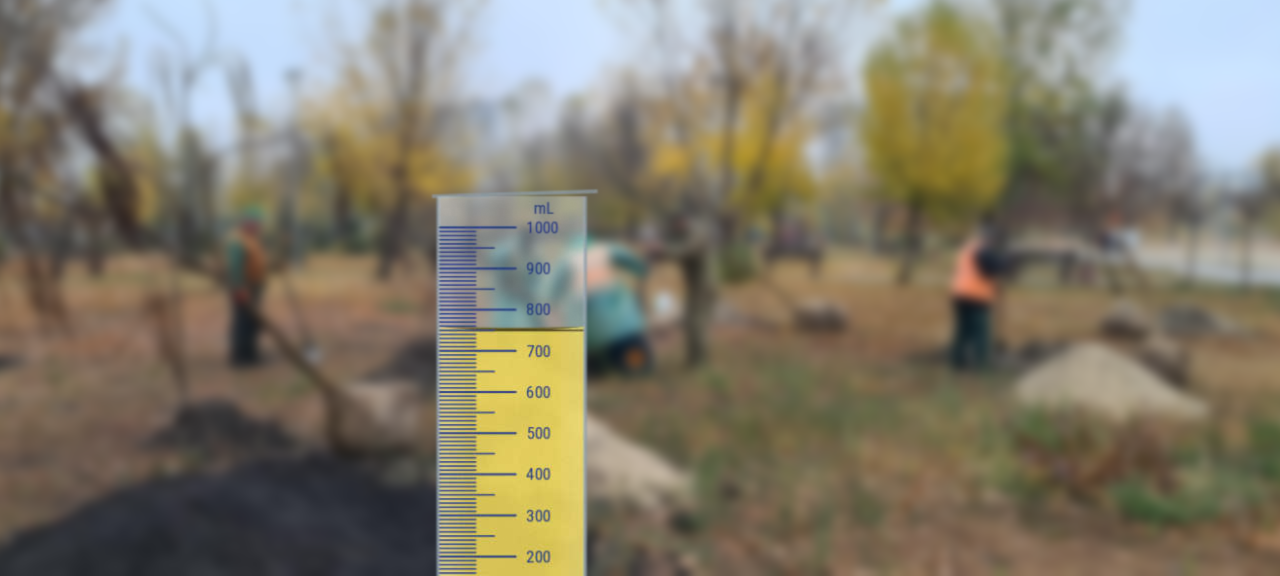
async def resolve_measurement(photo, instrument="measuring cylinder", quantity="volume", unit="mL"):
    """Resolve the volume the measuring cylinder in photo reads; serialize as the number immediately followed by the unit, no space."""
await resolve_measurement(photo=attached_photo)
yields 750mL
